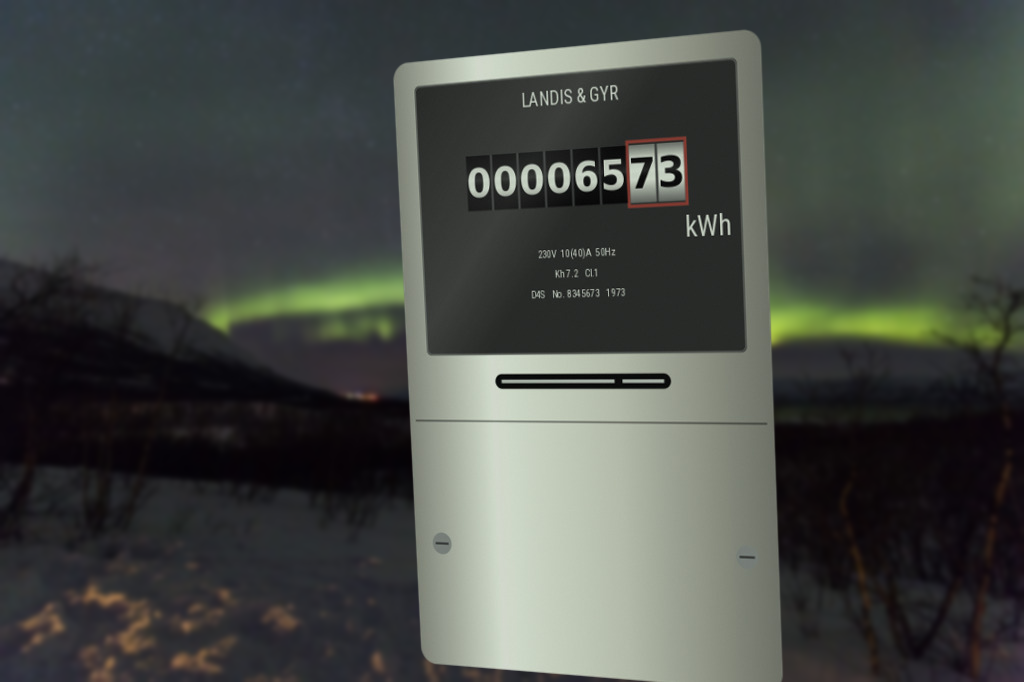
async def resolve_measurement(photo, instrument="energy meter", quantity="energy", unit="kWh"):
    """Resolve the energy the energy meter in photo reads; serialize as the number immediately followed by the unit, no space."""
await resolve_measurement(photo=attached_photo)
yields 65.73kWh
